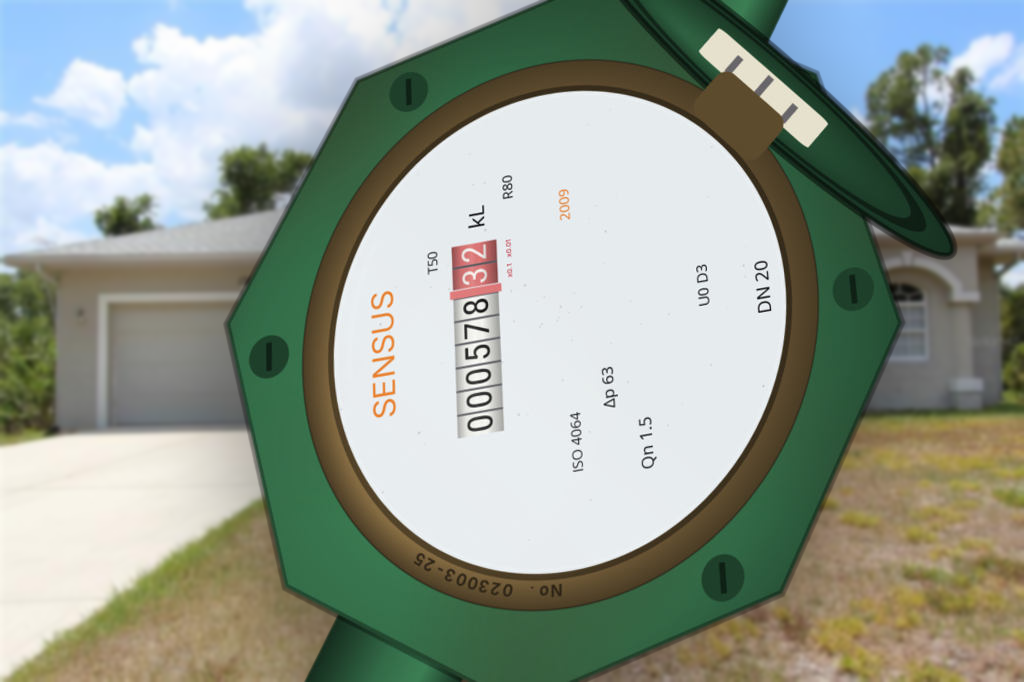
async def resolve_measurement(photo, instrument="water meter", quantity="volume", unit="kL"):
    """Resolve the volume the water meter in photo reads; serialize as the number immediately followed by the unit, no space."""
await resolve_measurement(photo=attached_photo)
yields 578.32kL
